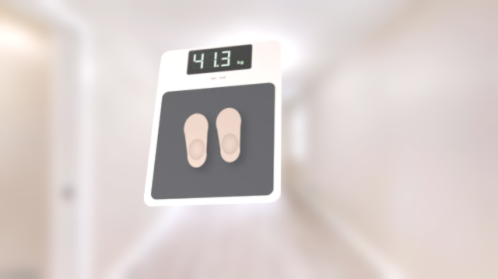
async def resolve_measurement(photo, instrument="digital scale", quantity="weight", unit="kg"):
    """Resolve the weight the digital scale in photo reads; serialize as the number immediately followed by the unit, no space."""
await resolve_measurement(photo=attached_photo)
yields 41.3kg
